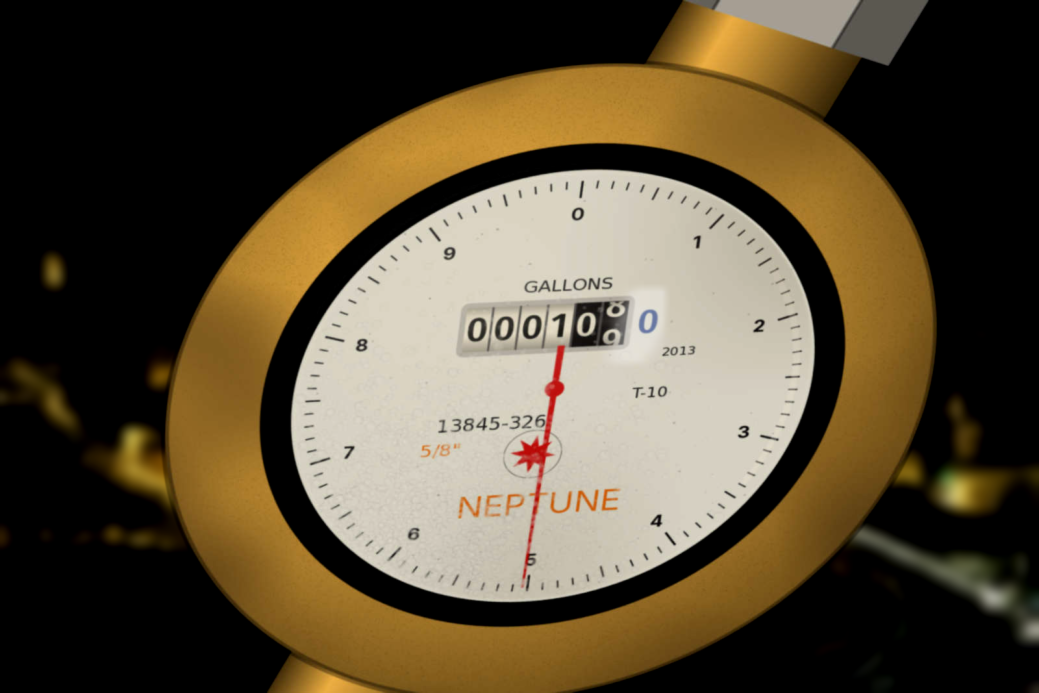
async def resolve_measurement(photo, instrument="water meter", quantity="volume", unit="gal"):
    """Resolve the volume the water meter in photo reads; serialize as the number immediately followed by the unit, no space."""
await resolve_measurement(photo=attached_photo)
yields 1085.0gal
